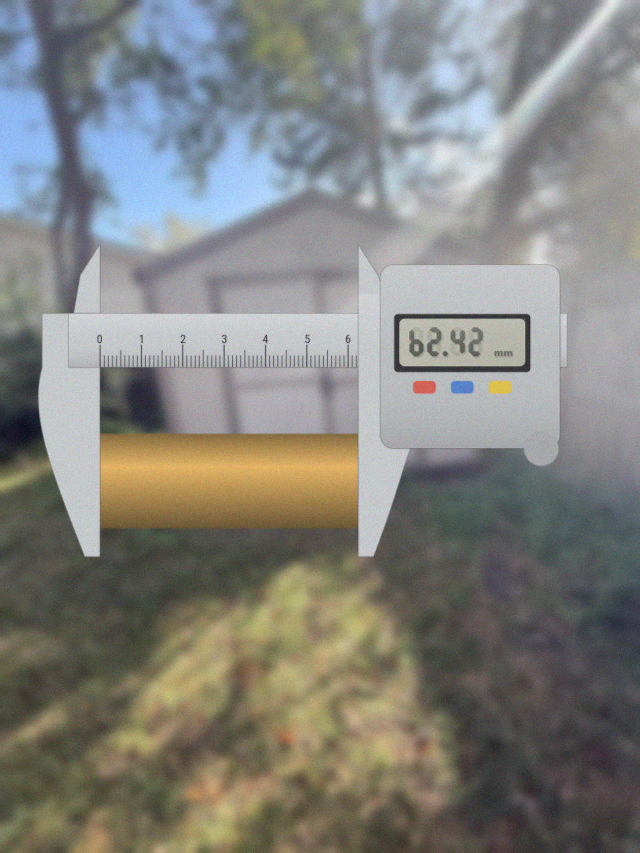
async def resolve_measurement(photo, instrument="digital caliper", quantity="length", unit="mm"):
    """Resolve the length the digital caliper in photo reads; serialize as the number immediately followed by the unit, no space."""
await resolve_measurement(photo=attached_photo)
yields 62.42mm
